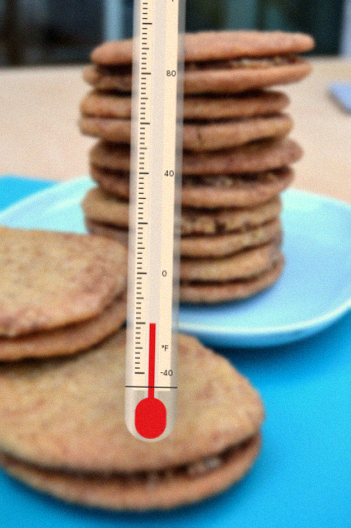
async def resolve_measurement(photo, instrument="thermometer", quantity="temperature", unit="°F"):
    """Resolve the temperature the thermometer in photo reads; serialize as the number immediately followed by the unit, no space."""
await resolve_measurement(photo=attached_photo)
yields -20°F
